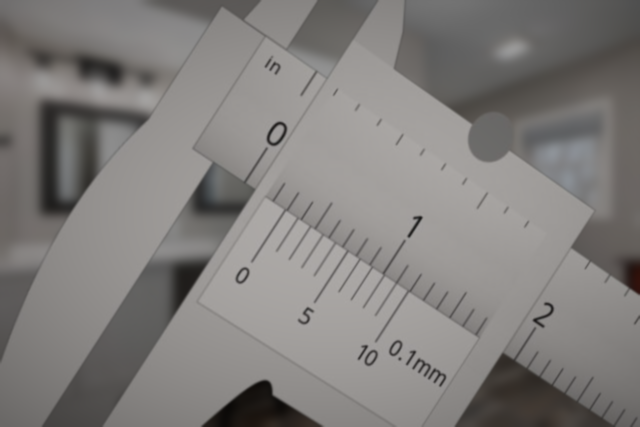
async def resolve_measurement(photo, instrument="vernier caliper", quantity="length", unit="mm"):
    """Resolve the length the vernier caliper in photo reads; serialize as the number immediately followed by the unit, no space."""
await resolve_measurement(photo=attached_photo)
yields 2.9mm
